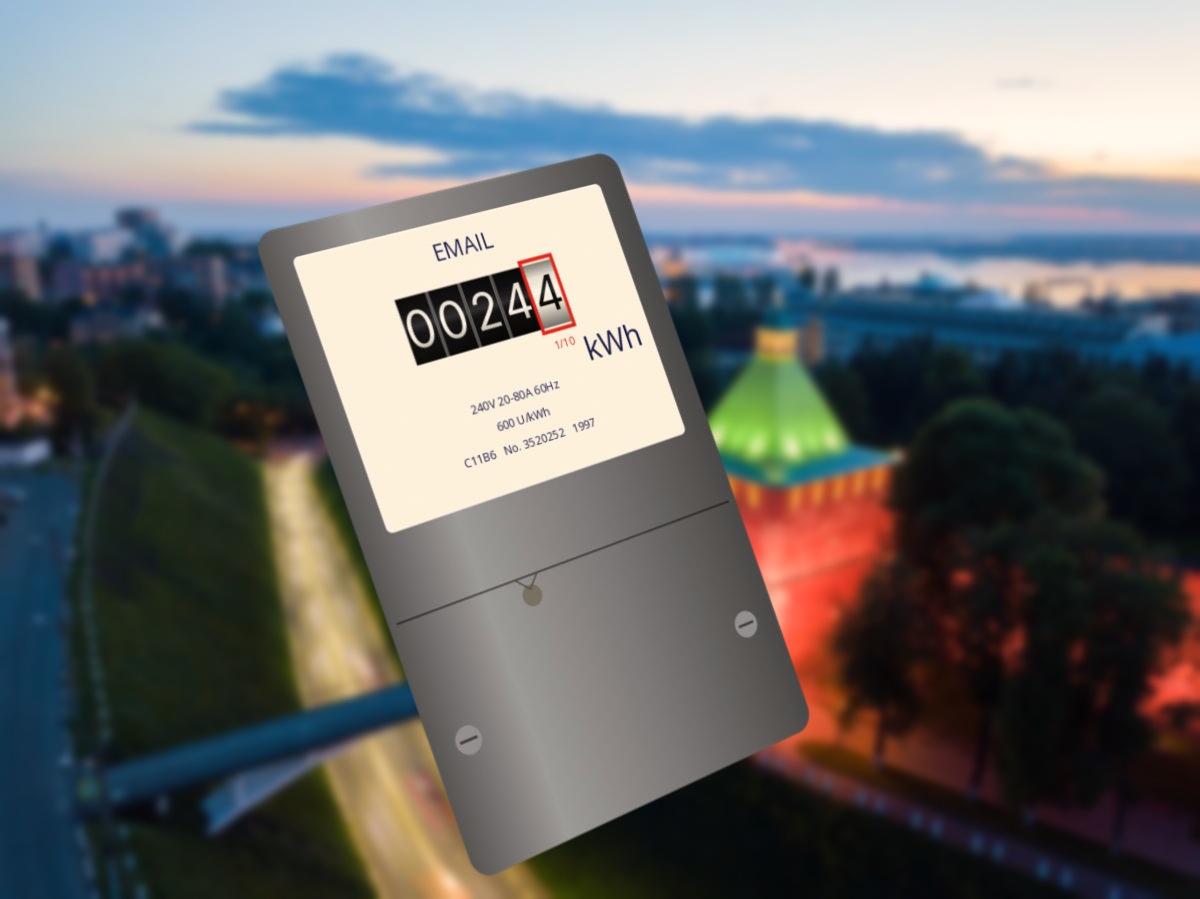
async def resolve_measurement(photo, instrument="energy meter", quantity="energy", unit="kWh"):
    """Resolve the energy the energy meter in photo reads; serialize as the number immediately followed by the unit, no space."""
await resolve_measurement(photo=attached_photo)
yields 24.4kWh
